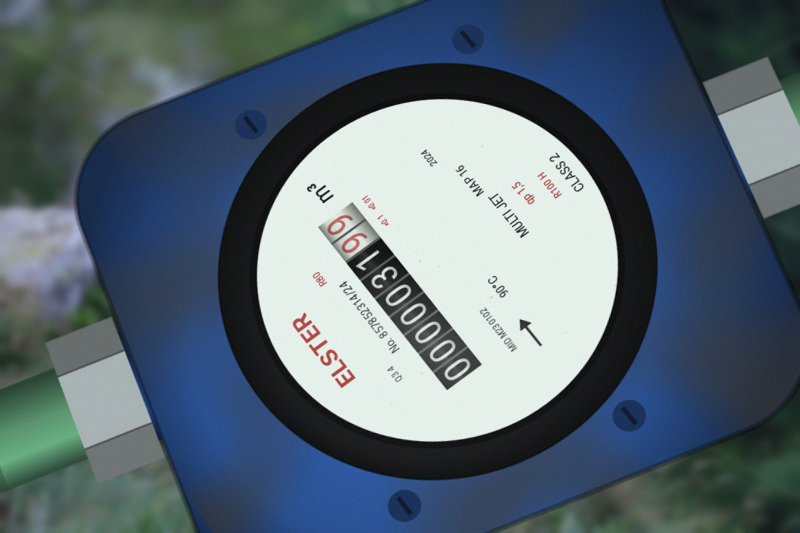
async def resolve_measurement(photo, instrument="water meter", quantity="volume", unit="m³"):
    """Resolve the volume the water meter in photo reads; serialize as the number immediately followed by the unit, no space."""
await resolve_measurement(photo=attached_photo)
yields 31.99m³
